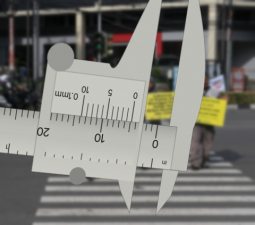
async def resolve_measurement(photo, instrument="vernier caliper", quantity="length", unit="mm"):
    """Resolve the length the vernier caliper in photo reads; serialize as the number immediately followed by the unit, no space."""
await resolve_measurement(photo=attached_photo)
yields 4.8mm
